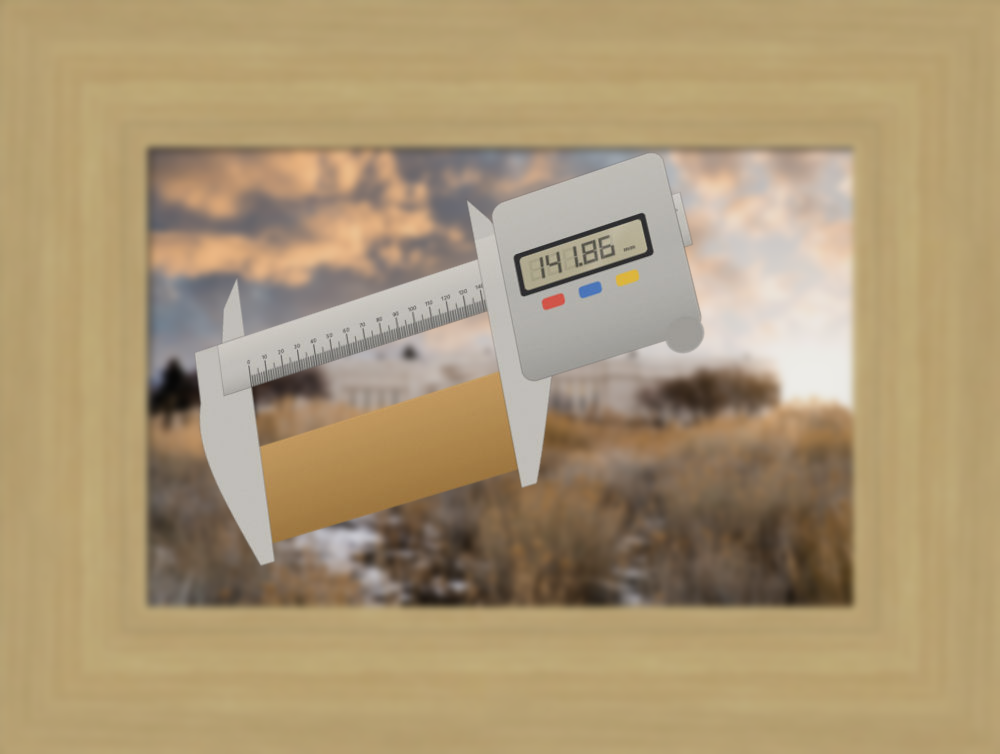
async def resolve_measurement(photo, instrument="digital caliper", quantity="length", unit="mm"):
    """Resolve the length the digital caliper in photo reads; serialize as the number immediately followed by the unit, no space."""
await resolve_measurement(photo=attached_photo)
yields 141.86mm
